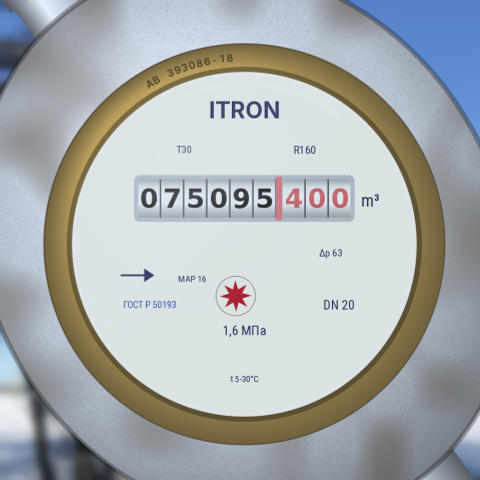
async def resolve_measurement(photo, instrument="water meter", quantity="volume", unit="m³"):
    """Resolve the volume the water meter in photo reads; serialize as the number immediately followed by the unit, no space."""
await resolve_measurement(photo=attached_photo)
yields 75095.400m³
